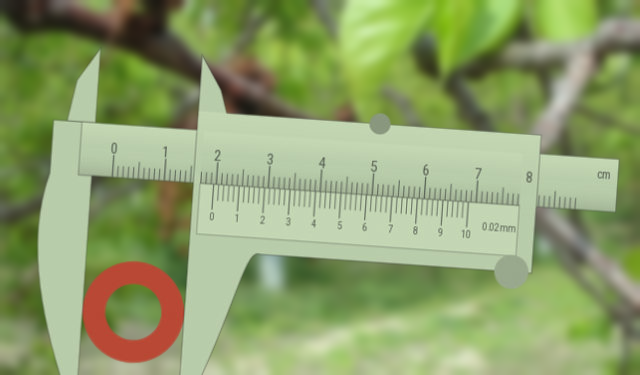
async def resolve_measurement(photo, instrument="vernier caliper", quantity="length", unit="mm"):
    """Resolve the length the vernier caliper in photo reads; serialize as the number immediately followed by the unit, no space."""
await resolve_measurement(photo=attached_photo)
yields 19.5mm
